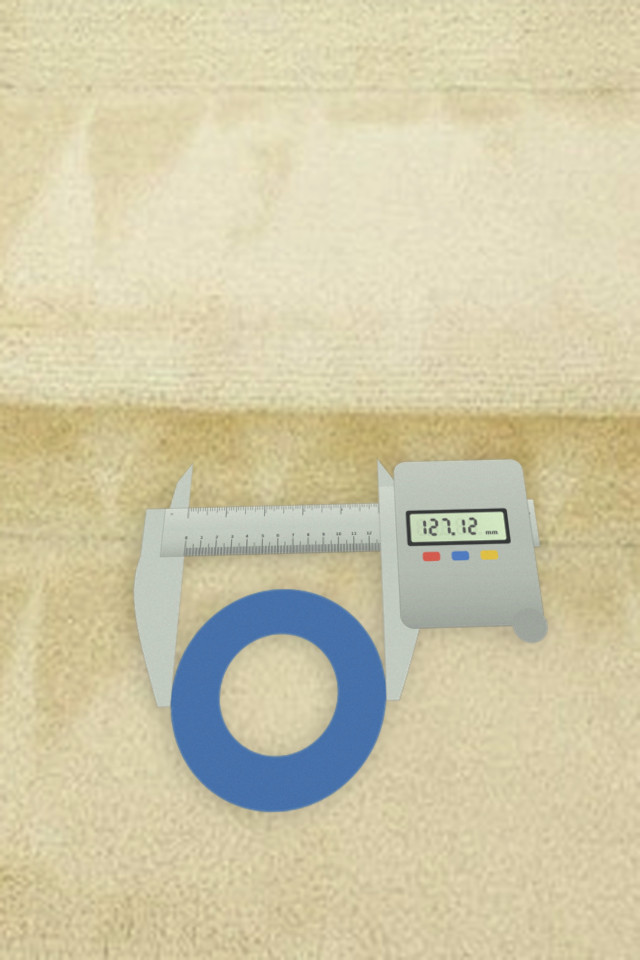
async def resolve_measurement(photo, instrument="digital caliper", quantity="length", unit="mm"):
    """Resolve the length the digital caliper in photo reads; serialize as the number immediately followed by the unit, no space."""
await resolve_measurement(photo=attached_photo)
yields 127.12mm
